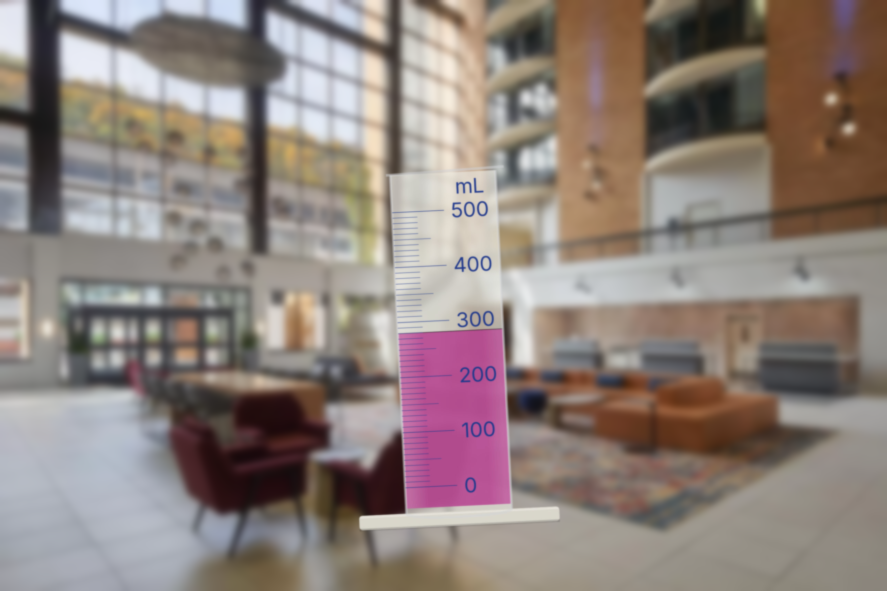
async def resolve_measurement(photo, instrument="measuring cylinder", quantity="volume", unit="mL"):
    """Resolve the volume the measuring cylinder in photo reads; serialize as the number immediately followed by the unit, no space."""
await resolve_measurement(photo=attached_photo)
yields 280mL
